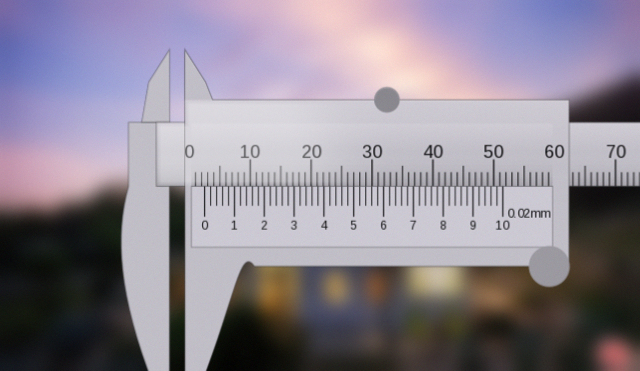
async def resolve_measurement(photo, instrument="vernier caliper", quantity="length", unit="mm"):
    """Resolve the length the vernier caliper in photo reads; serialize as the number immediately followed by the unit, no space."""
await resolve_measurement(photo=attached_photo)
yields 2.5mm
